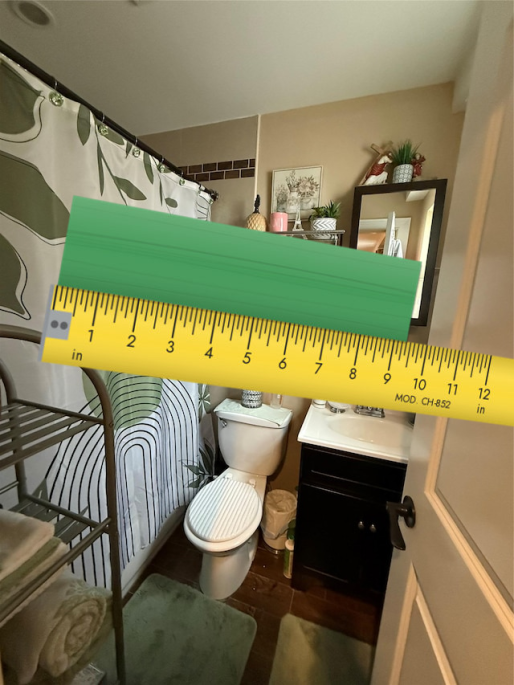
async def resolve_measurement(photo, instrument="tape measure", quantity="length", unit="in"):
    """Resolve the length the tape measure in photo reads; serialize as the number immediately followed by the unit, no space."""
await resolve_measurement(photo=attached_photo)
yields 9.375in
